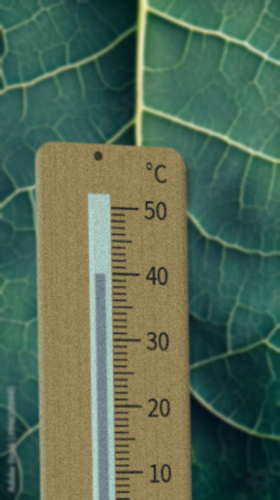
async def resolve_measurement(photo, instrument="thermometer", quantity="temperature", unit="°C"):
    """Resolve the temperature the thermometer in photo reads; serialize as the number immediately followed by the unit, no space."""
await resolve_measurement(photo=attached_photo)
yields 40°C
